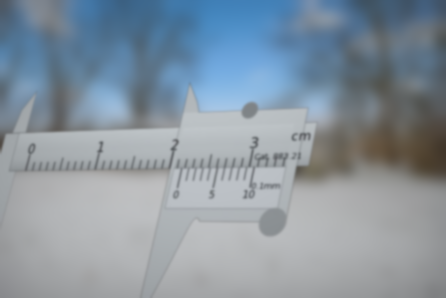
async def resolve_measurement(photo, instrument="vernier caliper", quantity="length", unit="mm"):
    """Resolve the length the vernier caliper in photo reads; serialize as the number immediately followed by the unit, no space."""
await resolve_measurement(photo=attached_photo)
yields 21.6mm
